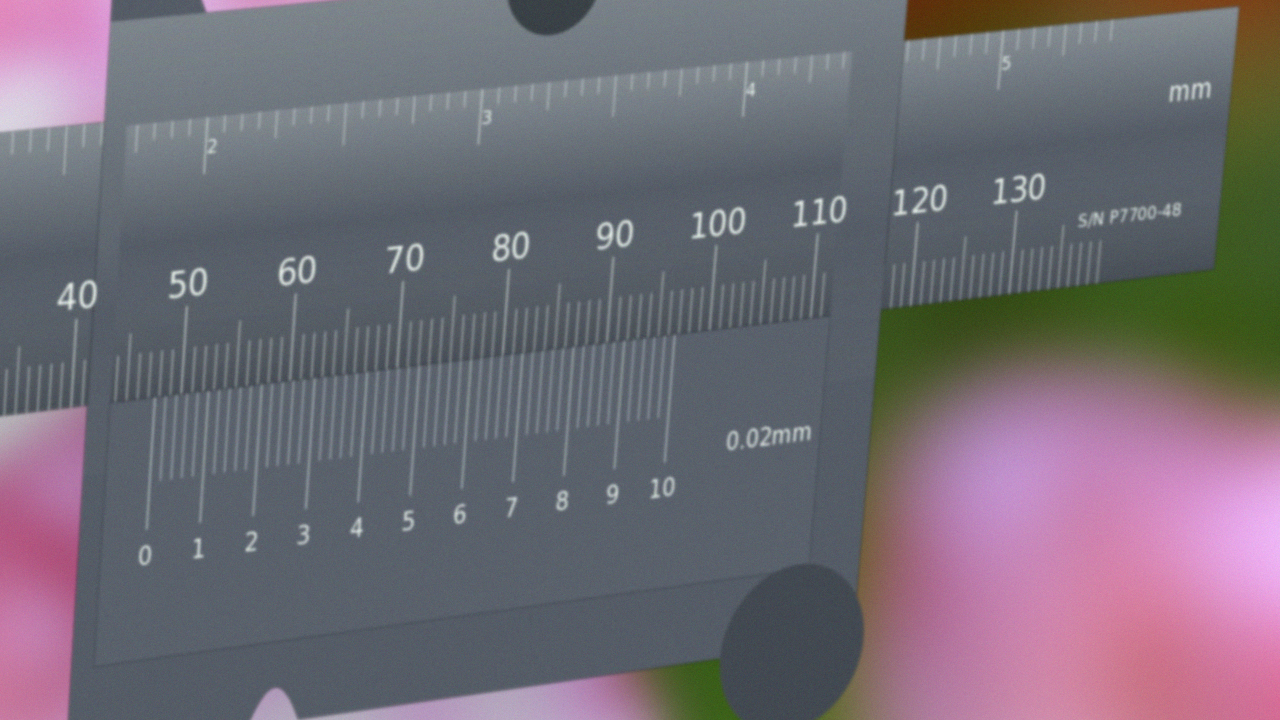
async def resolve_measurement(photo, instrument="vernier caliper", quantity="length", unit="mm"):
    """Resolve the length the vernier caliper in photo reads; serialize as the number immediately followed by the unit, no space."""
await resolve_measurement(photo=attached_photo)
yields 47.6mm
